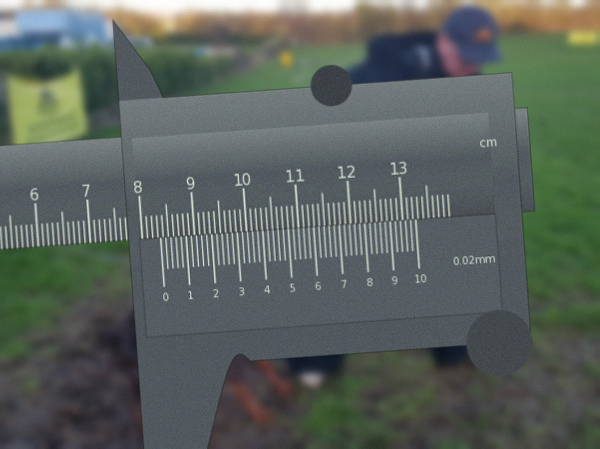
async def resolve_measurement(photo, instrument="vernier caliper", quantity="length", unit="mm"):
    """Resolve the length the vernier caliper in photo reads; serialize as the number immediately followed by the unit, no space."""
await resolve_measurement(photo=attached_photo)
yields 83.5mm
